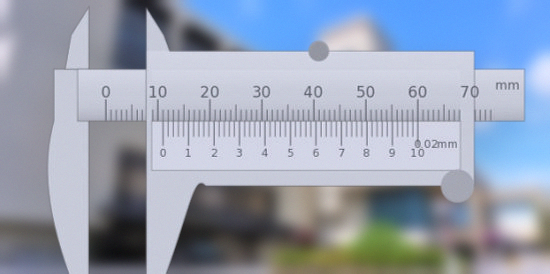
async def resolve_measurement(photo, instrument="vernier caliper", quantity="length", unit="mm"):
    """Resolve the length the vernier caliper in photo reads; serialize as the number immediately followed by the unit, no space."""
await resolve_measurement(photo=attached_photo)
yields 11.0mm
